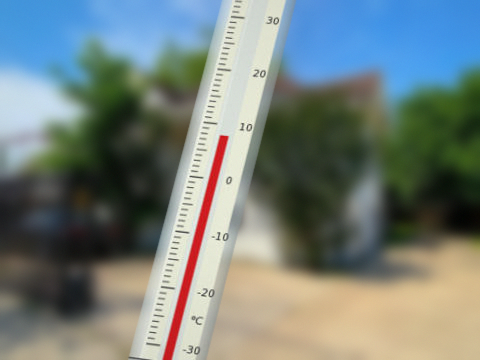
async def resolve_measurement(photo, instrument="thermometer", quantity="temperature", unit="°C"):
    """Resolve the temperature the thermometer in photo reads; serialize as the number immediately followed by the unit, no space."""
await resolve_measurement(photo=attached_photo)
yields 8°C
